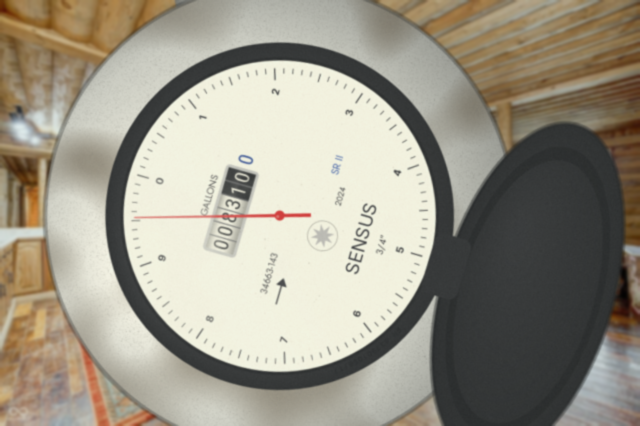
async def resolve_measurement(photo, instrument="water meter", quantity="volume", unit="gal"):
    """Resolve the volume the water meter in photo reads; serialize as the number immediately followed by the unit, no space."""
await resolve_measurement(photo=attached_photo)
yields 83099.5gal
